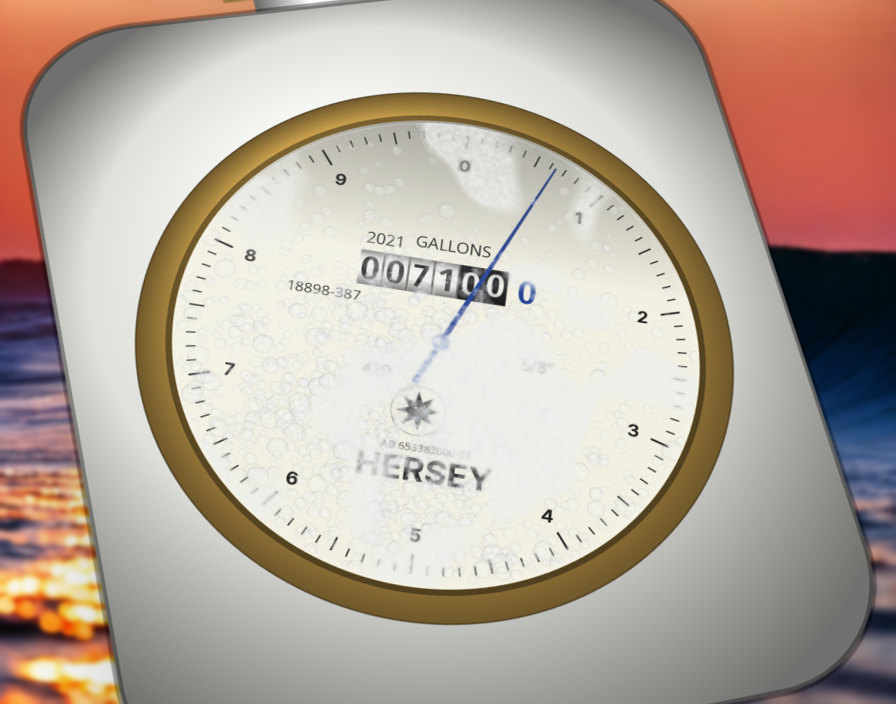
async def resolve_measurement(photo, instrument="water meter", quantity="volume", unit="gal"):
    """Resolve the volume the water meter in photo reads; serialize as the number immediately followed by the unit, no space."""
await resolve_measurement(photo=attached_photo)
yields 71000.6gal
